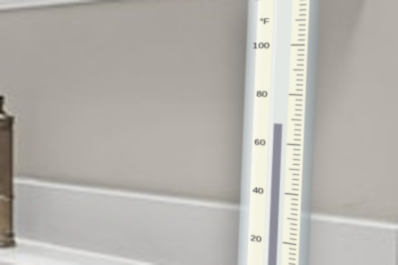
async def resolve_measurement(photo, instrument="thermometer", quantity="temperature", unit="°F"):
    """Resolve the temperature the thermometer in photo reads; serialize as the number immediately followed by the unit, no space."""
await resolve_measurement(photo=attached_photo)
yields 68°F
